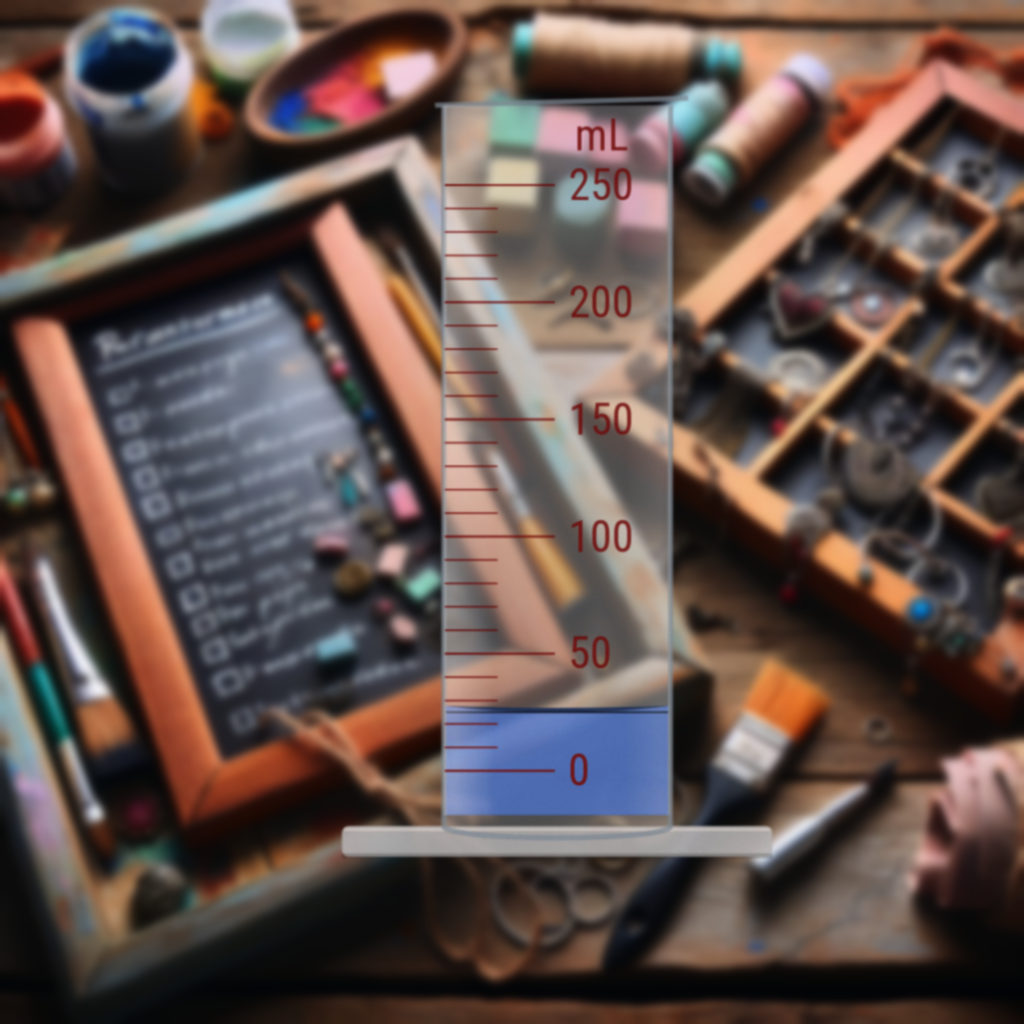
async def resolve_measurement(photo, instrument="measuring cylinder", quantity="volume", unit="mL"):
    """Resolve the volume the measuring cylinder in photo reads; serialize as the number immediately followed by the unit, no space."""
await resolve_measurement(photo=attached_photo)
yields 25mL
